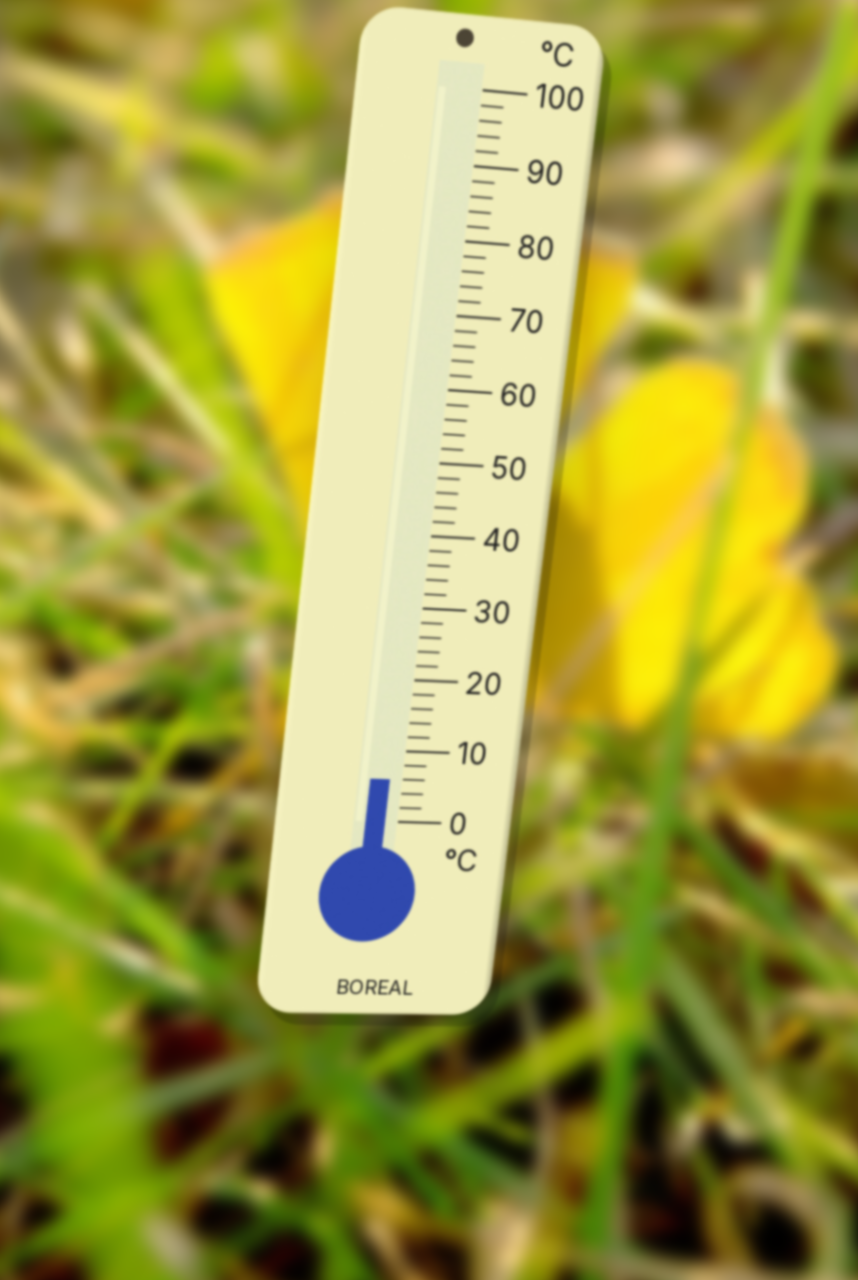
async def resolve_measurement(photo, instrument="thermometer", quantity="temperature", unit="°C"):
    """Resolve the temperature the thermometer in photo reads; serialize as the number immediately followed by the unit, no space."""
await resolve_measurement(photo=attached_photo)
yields 6°C
